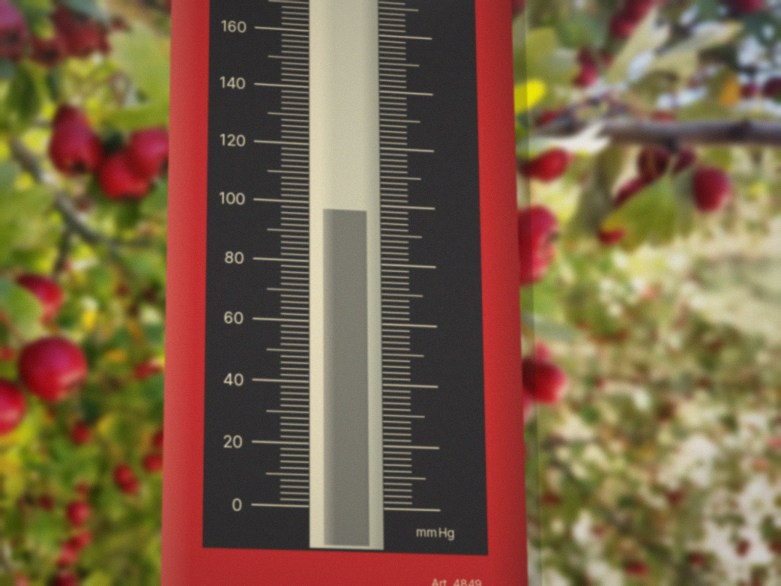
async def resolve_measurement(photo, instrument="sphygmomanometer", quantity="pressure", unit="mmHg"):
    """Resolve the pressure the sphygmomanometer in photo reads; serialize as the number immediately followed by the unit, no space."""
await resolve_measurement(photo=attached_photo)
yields 98mmHg
